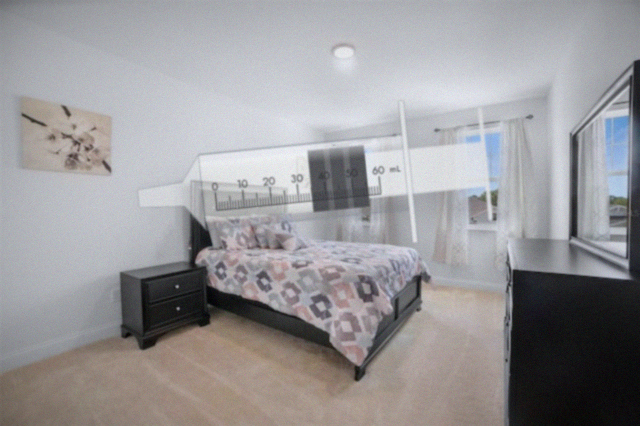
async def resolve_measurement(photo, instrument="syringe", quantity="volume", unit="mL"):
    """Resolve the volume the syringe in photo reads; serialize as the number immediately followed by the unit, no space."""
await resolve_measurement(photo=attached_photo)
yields 35mL
